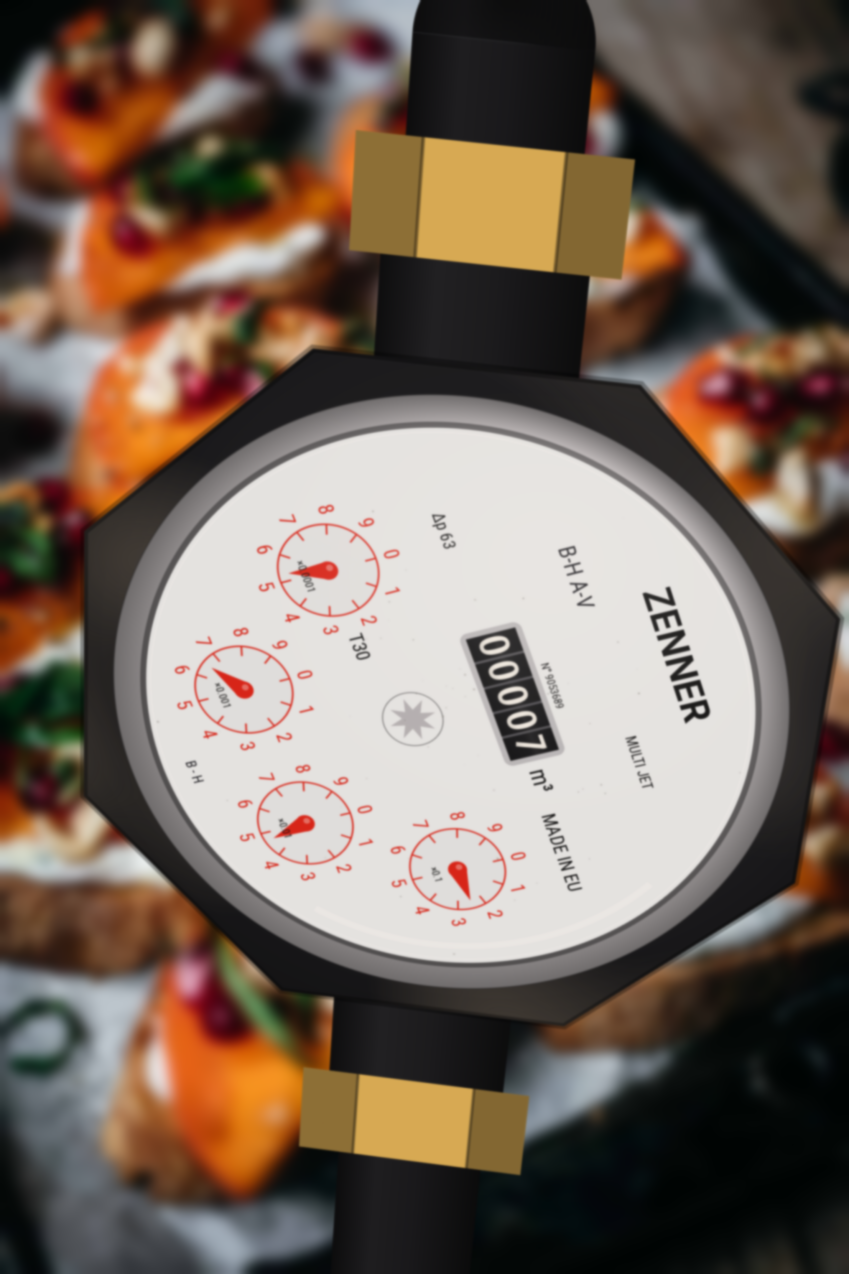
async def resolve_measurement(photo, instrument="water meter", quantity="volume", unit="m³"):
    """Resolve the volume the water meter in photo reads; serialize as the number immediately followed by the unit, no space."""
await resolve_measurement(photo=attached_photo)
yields 7.2465m³
